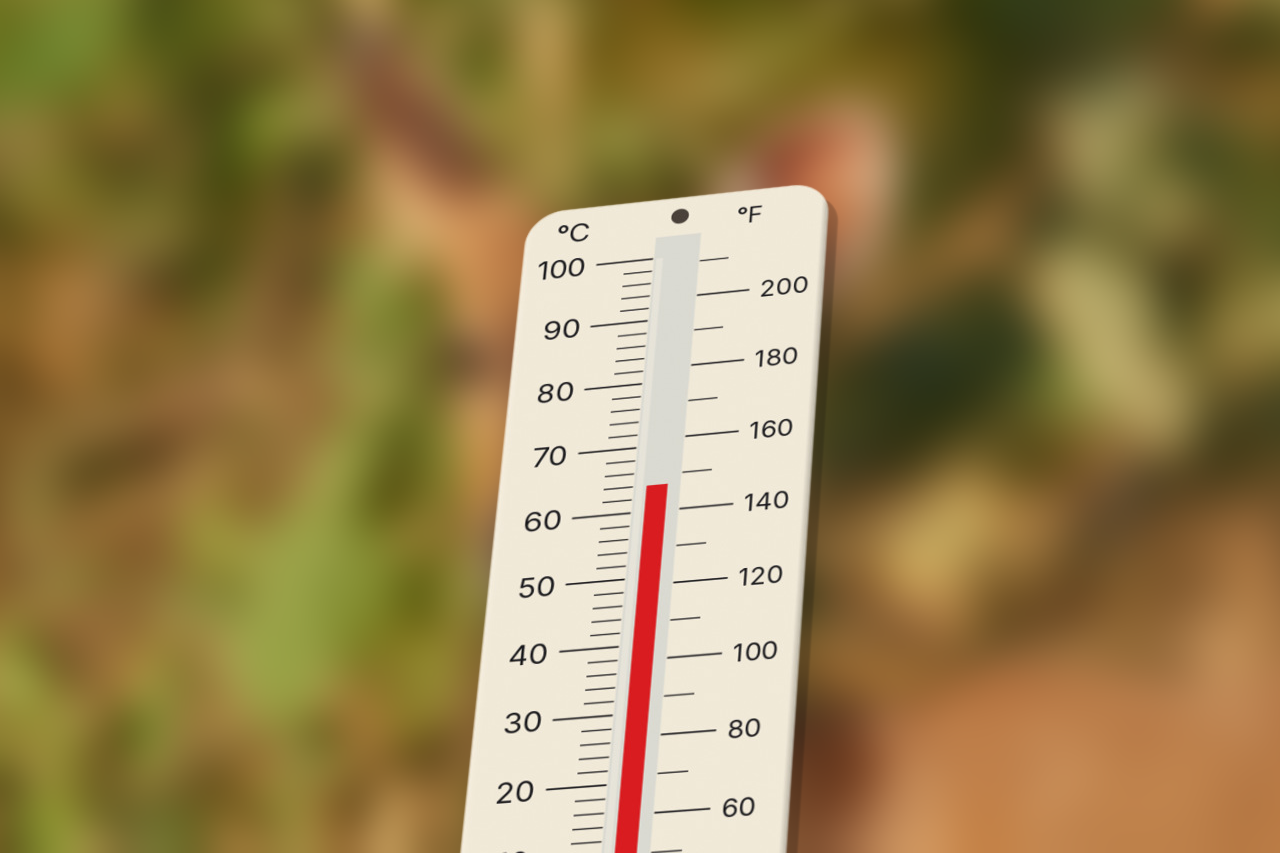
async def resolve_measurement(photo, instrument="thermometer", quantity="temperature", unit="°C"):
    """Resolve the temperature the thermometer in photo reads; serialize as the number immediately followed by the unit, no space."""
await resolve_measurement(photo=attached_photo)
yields 64°C
